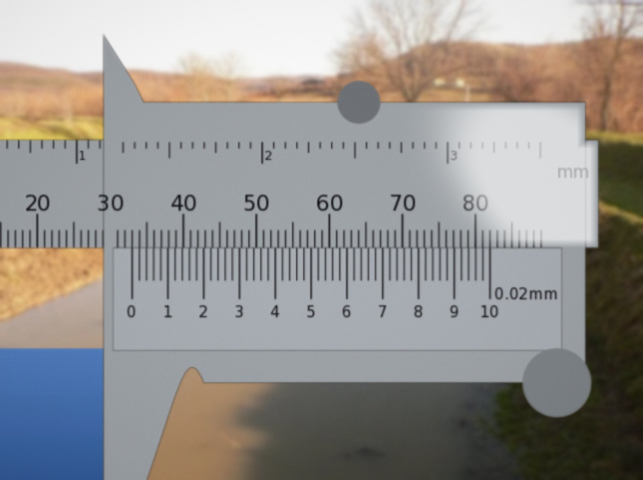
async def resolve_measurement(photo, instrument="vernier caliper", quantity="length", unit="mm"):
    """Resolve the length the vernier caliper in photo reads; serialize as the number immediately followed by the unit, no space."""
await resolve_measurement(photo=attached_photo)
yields 33.0mm
